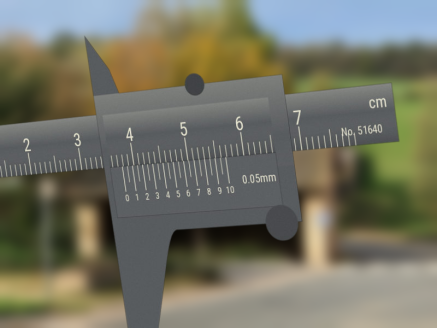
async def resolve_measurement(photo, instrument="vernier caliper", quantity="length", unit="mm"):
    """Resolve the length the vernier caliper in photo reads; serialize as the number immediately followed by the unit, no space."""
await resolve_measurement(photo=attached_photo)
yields 37.8mm
